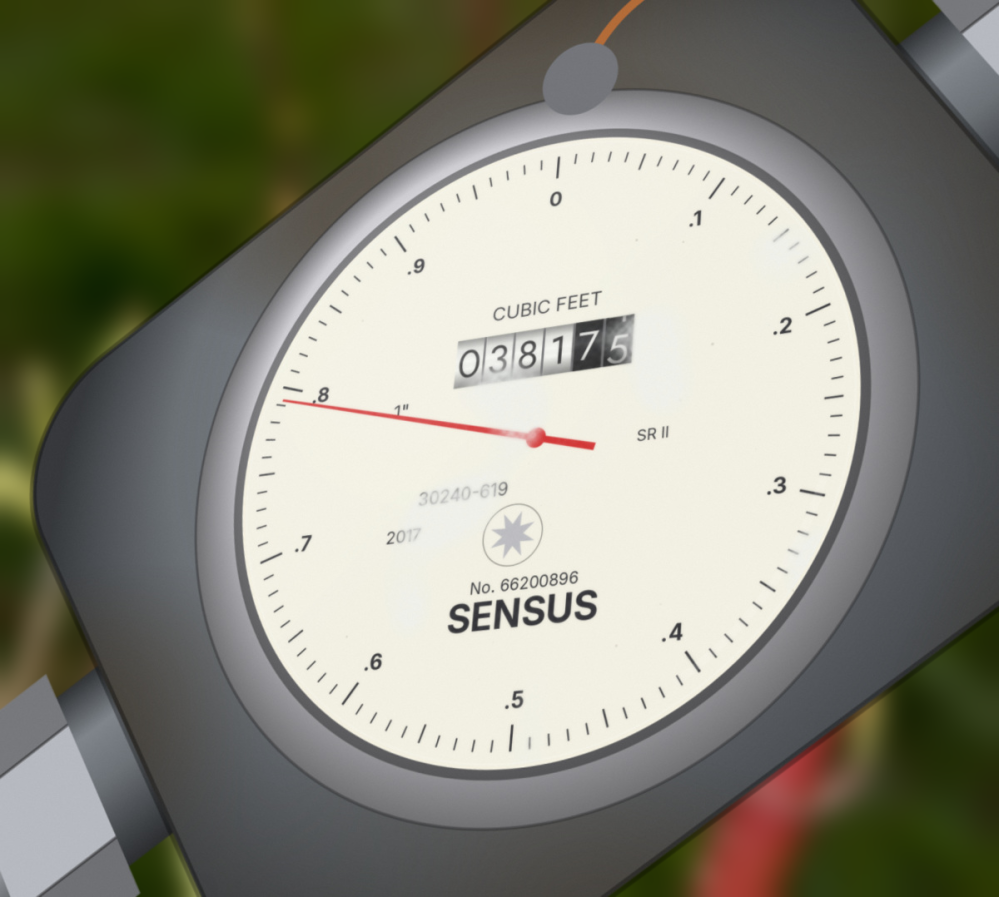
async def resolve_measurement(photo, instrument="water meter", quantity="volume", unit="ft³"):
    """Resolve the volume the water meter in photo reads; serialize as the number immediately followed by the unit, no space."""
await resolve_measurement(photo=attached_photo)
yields 38174.79ft³
